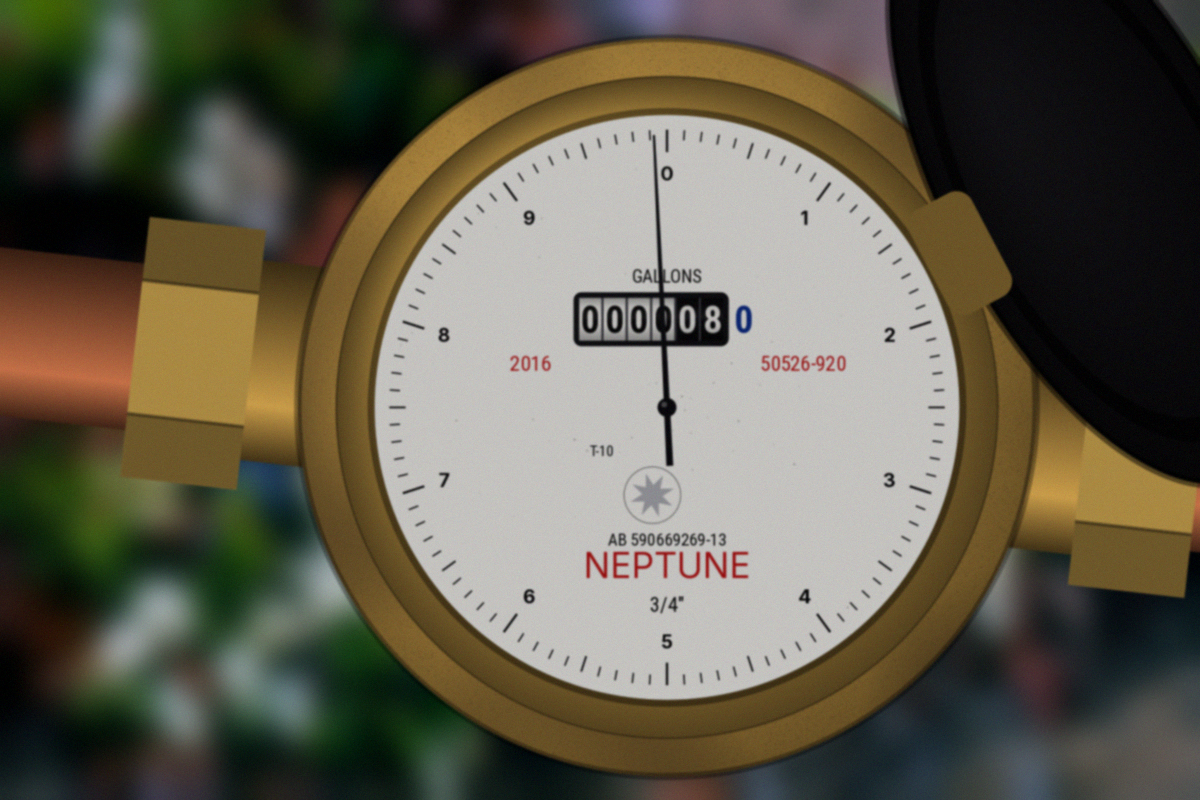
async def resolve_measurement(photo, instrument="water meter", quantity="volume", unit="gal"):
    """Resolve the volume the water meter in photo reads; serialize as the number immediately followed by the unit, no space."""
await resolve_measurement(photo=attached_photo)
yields 79.9gal
